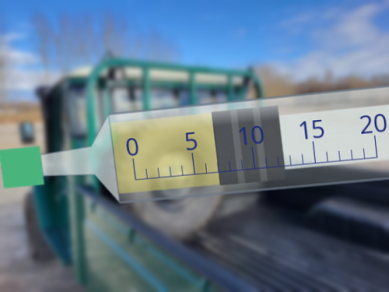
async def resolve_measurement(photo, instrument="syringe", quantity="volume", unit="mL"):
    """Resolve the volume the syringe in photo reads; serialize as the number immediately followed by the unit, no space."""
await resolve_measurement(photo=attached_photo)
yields 7mL
